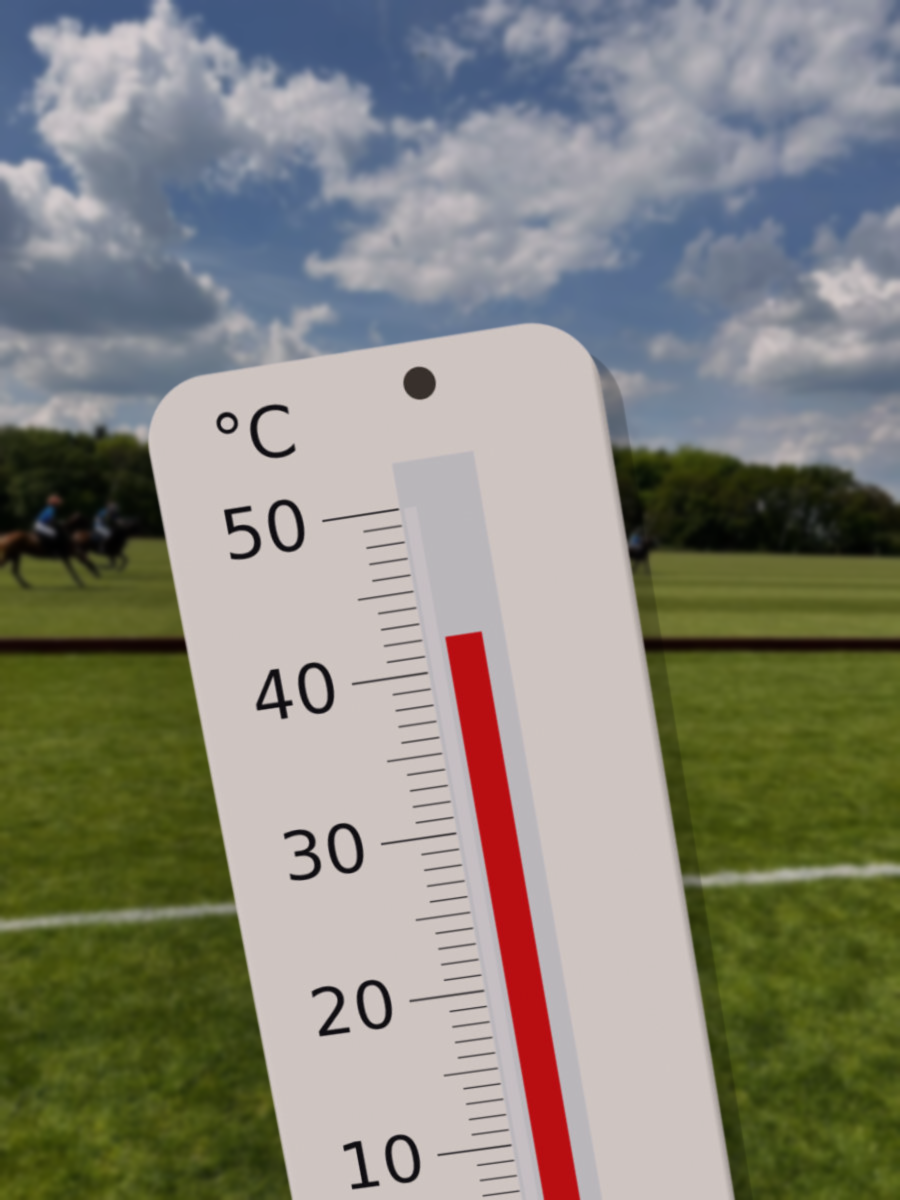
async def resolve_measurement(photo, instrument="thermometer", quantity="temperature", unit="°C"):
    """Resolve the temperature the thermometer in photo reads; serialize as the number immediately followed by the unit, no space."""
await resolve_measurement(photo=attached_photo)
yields 42°C
